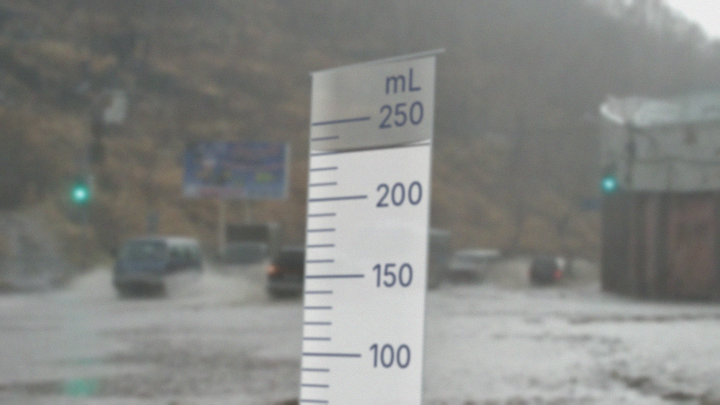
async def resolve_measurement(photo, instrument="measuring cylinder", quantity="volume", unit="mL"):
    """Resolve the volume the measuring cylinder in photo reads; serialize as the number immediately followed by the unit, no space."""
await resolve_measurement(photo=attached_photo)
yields 230mL
